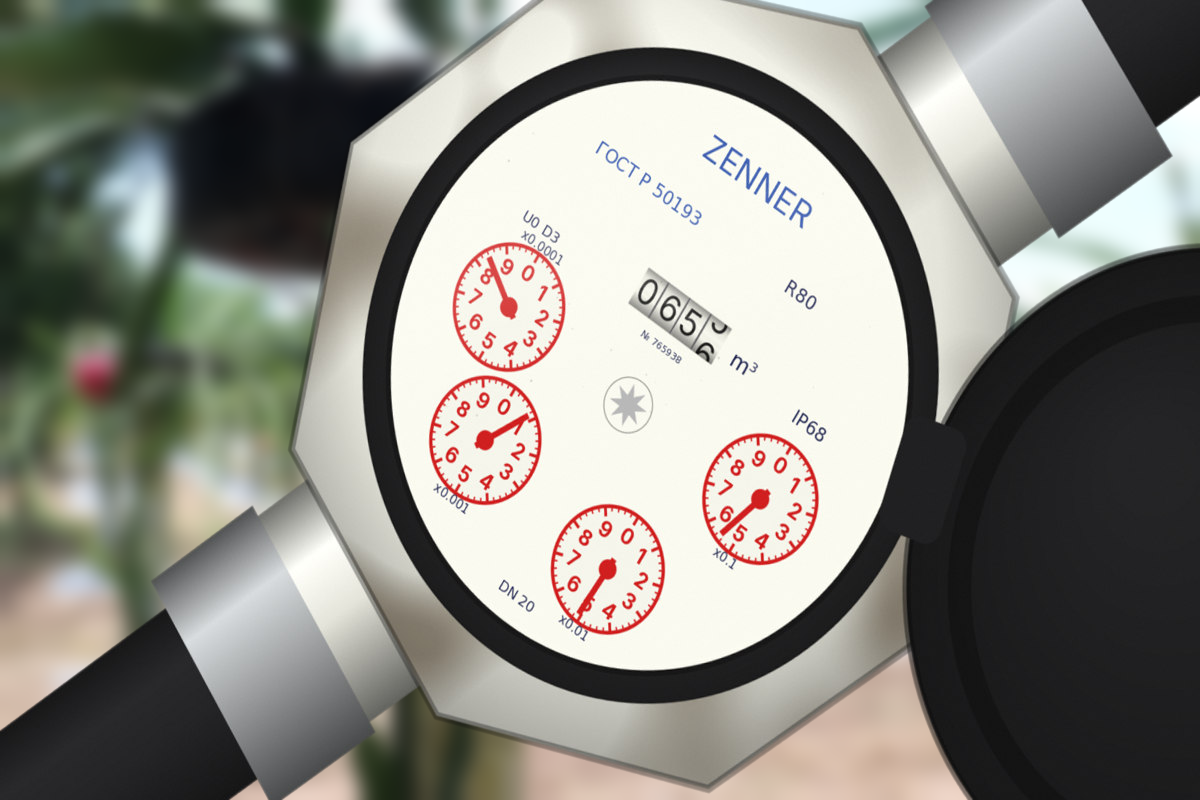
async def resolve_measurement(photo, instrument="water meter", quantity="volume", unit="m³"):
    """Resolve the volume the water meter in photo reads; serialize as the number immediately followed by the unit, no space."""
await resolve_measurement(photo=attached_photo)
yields 655.5508m³
